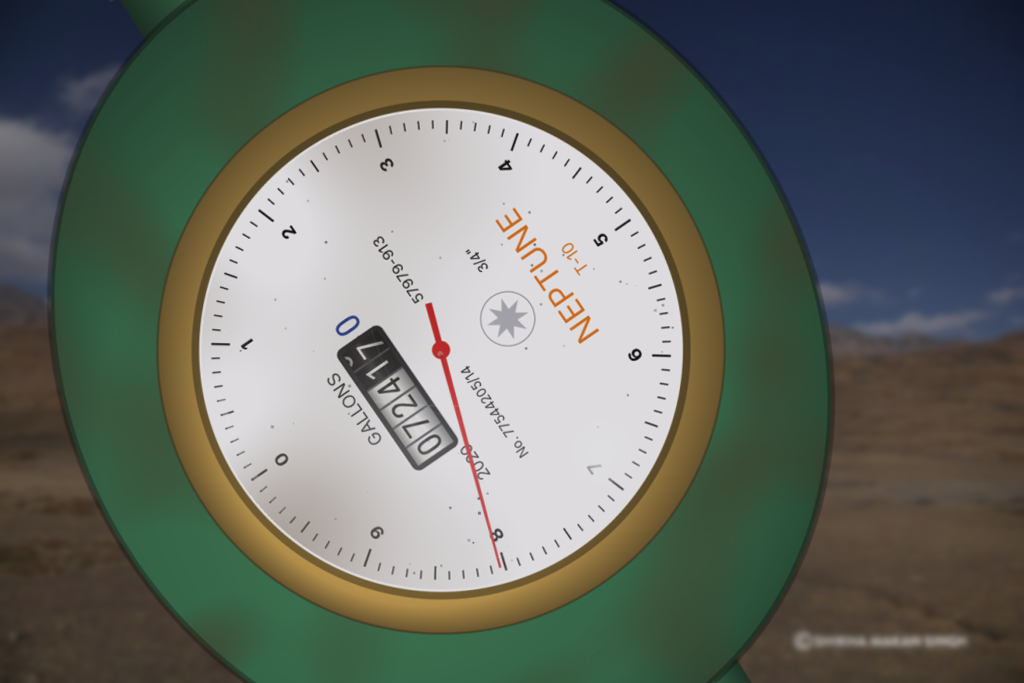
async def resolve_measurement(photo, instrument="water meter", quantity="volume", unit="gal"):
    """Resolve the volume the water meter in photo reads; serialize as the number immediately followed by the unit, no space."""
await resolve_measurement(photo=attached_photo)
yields 724168.0gal
